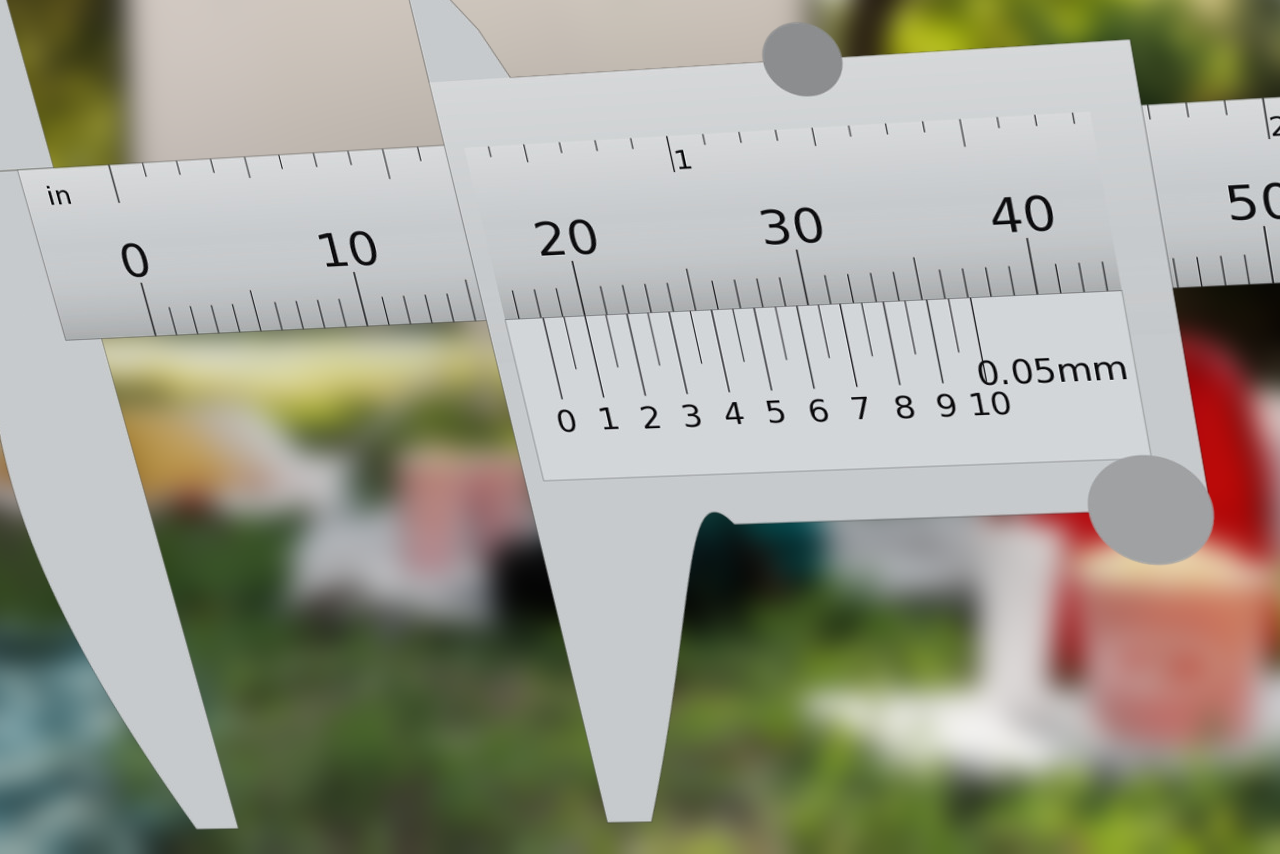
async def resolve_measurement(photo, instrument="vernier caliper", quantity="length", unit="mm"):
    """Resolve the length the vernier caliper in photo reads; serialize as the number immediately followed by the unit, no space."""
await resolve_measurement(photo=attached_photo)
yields 18.1mm
